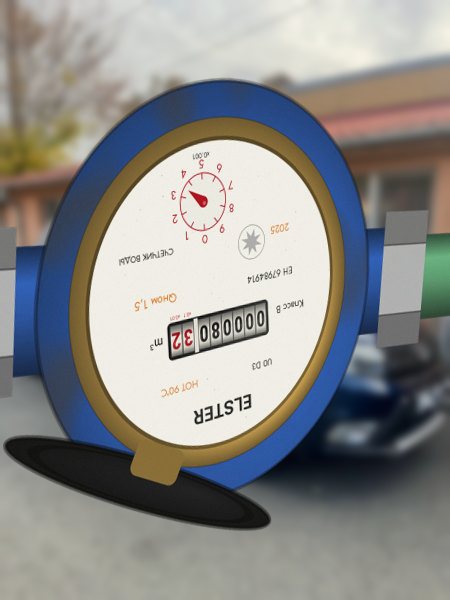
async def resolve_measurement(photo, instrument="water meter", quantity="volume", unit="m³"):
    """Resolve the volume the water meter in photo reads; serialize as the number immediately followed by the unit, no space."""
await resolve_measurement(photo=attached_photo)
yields 80.323m³
